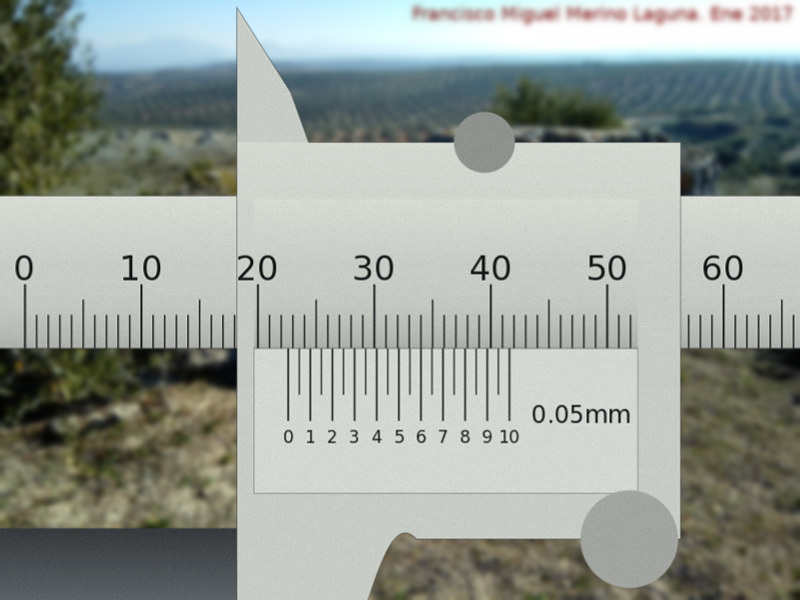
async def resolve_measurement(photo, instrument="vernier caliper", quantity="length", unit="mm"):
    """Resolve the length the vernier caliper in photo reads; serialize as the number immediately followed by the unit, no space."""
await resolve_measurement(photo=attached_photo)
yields 22.6mm
